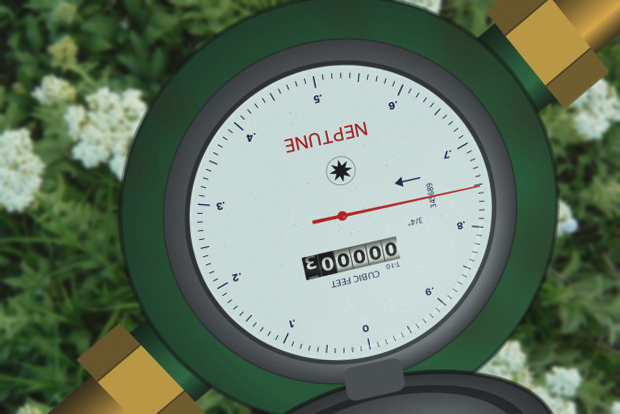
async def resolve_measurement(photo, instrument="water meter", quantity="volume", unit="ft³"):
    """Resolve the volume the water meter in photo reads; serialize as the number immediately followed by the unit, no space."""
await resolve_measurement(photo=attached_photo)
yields 2.75ft³
